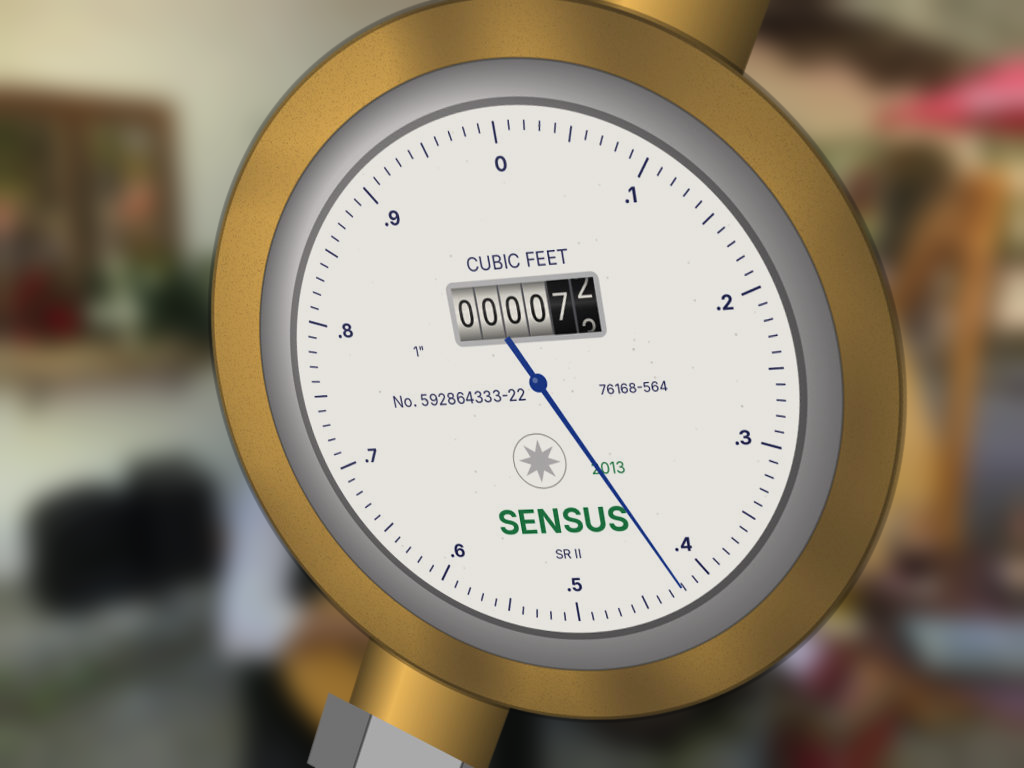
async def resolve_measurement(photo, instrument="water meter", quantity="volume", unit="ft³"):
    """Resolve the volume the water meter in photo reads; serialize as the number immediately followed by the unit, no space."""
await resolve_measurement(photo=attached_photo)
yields 72.42ft³
